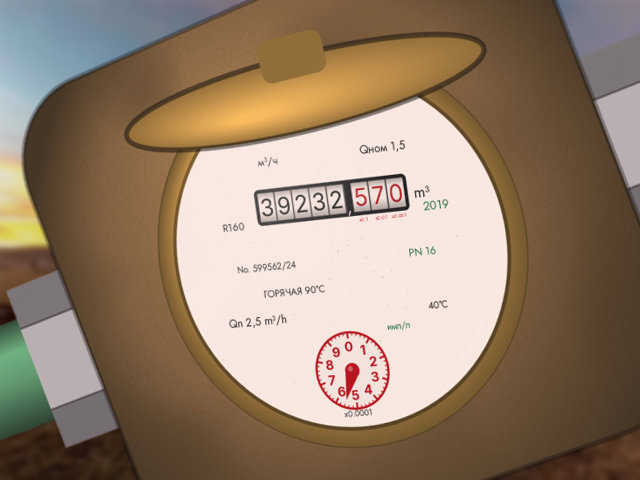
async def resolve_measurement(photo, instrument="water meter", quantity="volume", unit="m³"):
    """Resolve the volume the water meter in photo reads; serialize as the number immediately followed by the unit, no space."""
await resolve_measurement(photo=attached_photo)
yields 39232.5705m³
